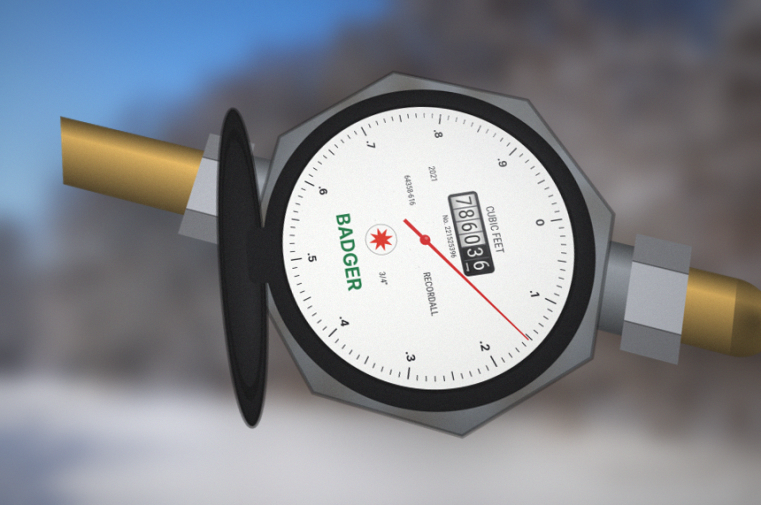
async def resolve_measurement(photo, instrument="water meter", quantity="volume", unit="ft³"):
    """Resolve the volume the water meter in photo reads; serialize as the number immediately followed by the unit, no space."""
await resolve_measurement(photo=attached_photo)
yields 786036.15ft³
